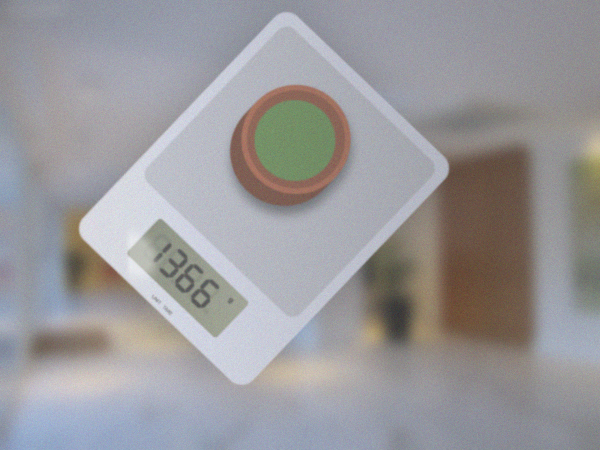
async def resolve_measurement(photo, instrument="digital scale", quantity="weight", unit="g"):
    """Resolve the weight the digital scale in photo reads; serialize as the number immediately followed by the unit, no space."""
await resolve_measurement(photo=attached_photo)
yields 1366g
